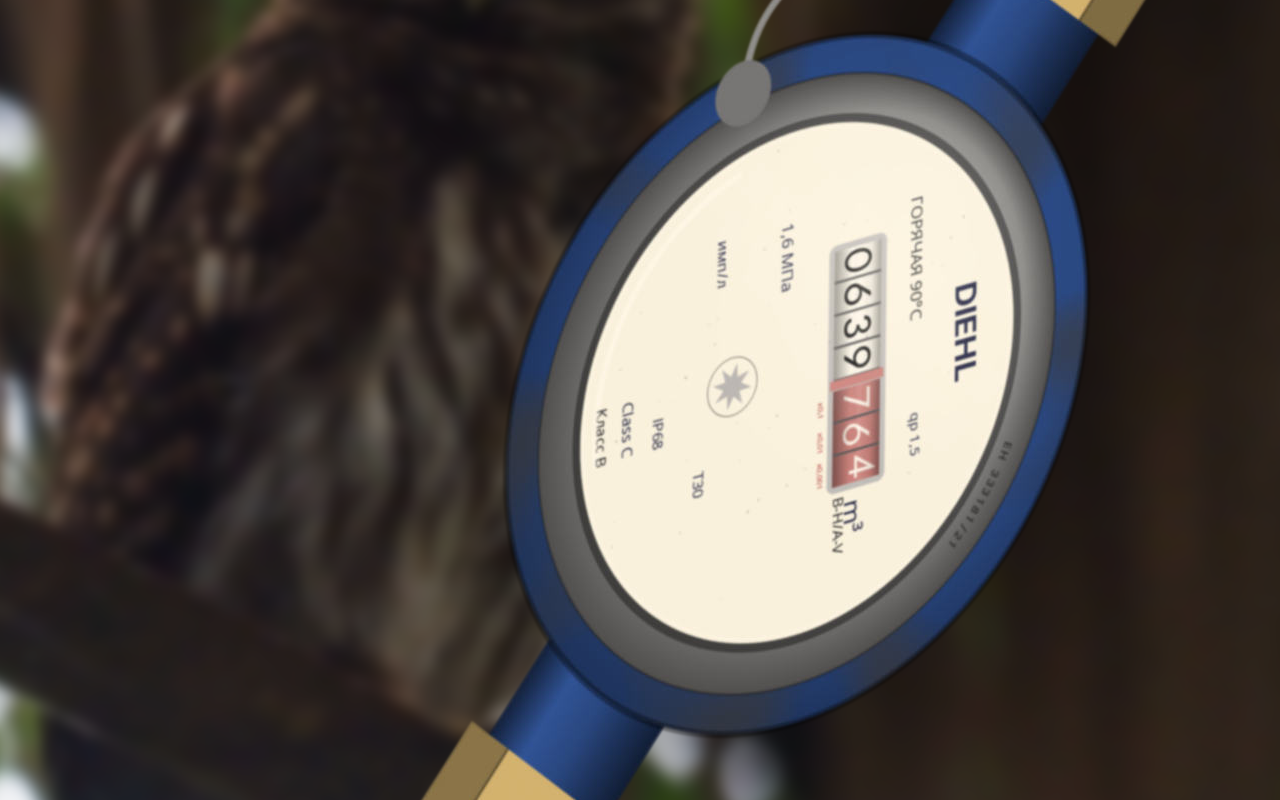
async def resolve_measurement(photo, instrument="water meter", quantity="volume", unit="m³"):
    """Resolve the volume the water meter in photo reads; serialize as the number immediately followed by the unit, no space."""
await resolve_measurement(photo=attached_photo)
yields 639.764m³
